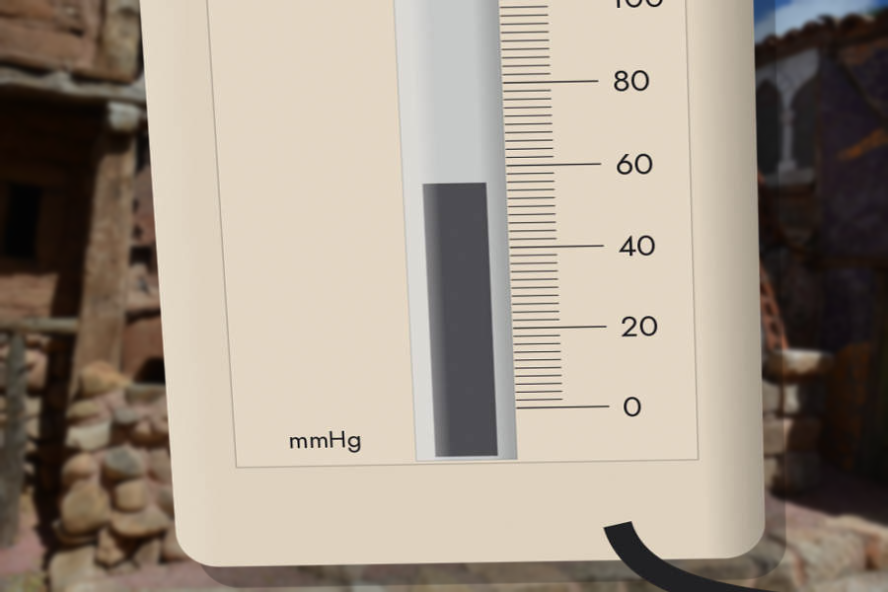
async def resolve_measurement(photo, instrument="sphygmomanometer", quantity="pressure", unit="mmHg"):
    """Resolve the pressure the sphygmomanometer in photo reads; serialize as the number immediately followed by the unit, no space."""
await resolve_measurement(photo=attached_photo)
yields 56mmHg
